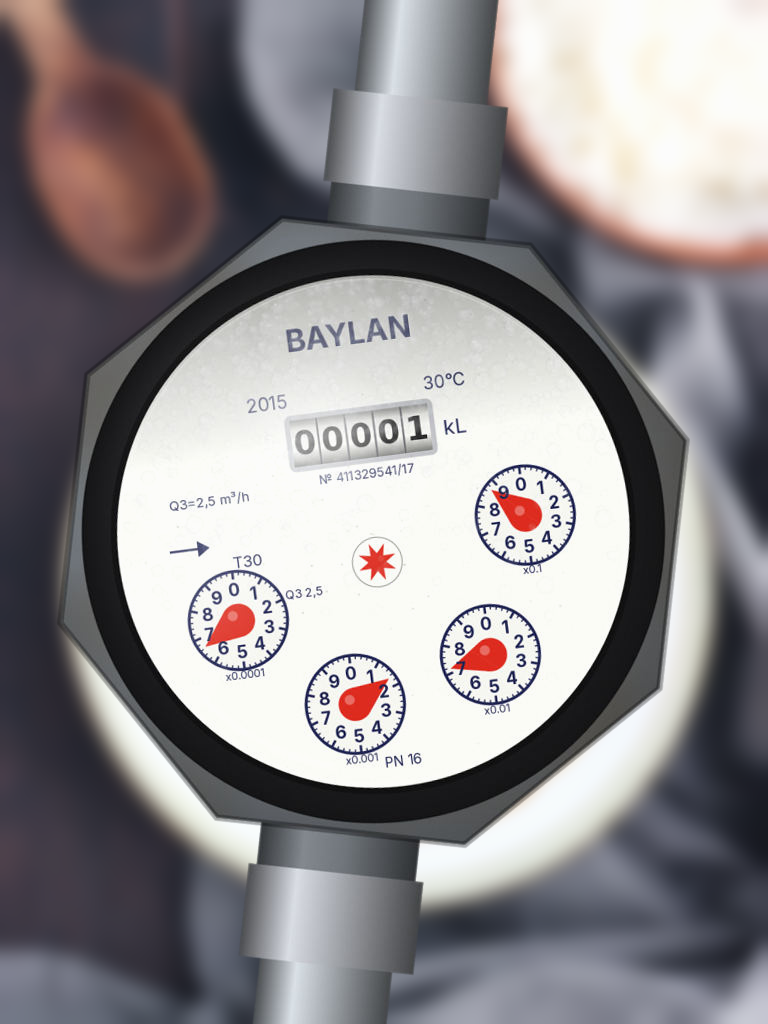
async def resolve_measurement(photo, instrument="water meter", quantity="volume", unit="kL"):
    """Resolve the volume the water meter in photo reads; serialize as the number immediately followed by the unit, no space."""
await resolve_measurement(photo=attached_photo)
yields 1.8716kL
